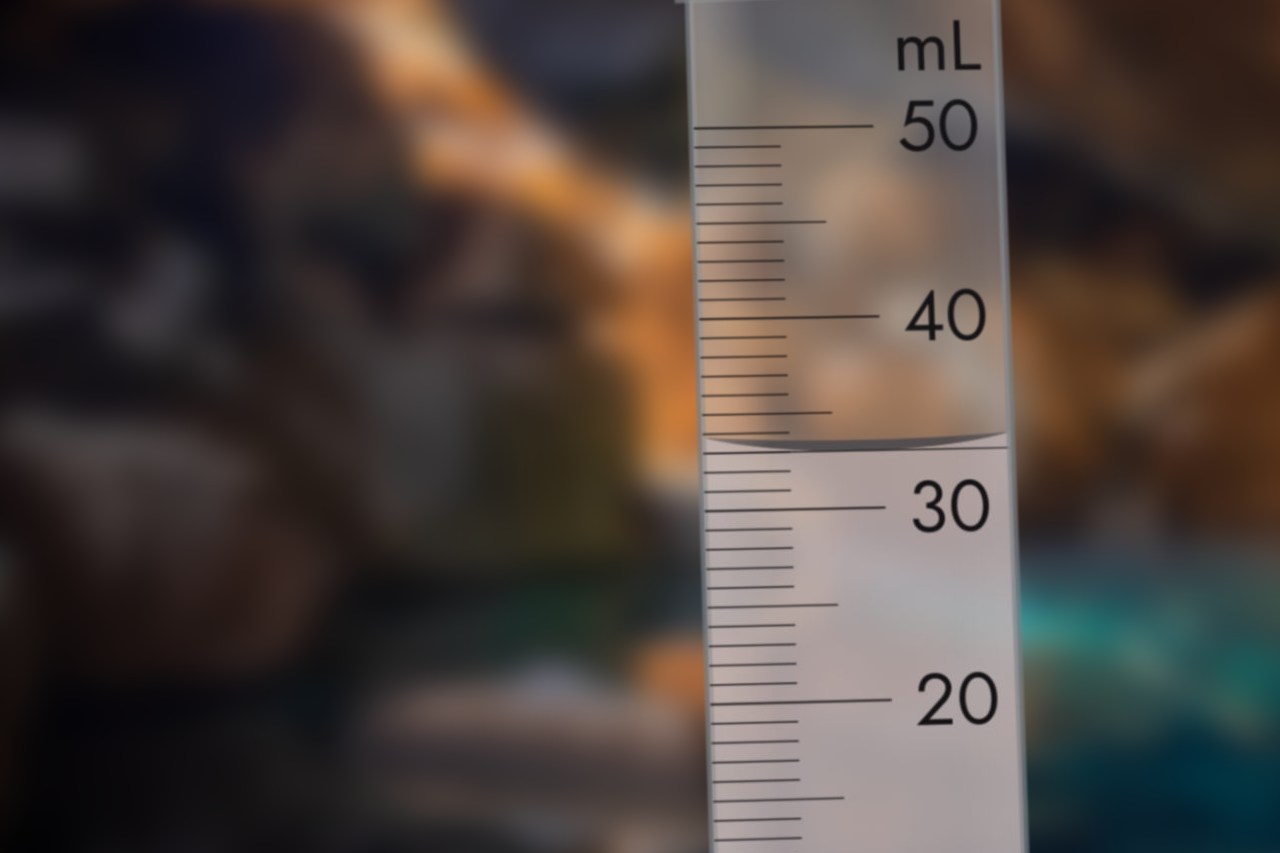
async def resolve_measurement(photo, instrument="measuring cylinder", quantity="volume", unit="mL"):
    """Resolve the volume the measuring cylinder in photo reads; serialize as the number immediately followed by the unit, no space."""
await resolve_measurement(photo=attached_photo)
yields 33mL
